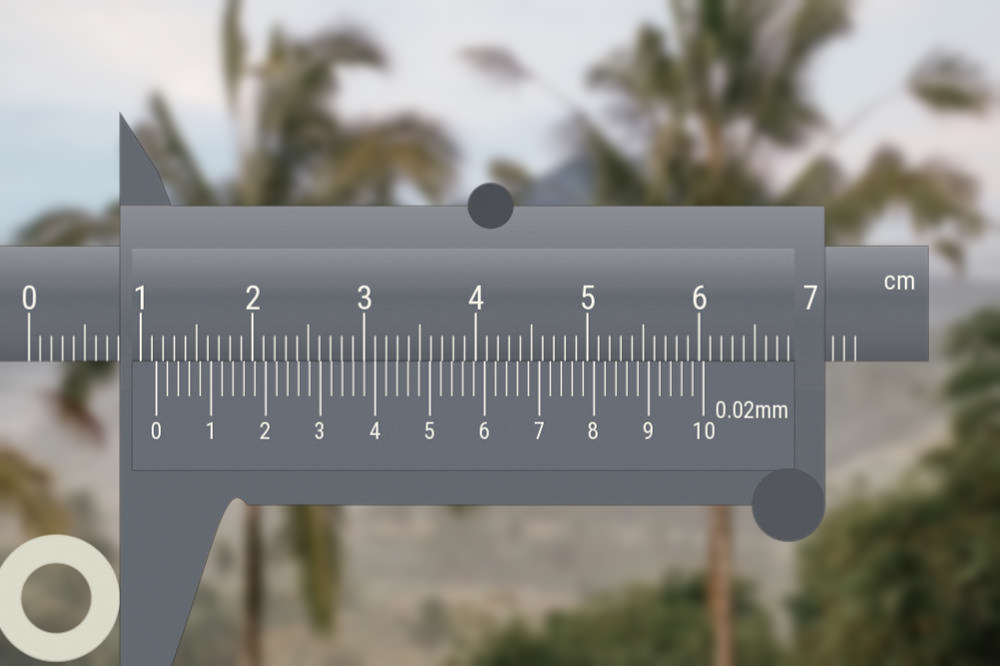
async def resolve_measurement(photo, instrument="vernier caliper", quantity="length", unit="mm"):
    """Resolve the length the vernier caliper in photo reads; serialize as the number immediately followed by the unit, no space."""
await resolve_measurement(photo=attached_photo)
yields 11.4mm
